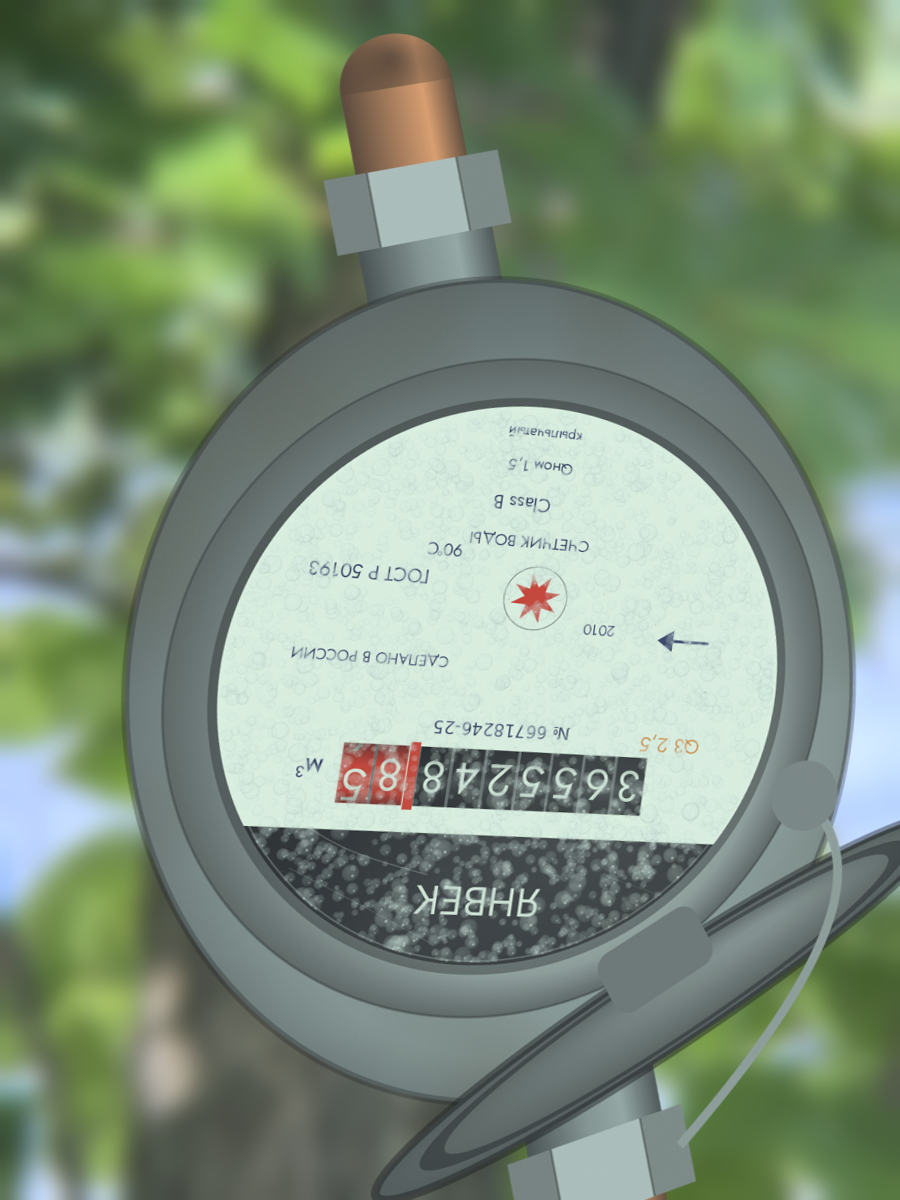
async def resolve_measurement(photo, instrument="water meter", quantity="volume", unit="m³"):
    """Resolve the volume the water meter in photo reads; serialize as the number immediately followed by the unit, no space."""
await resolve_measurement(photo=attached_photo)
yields 3655248.85m³
